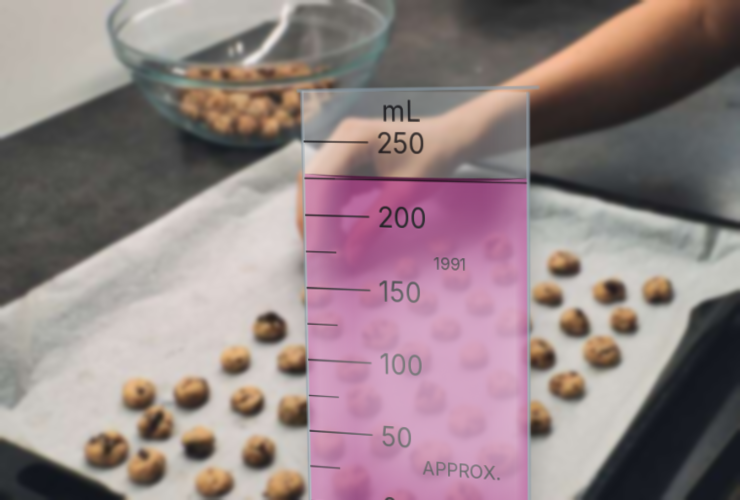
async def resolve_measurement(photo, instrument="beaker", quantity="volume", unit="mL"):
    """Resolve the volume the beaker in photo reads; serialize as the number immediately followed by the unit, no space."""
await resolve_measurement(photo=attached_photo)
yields 225mL
